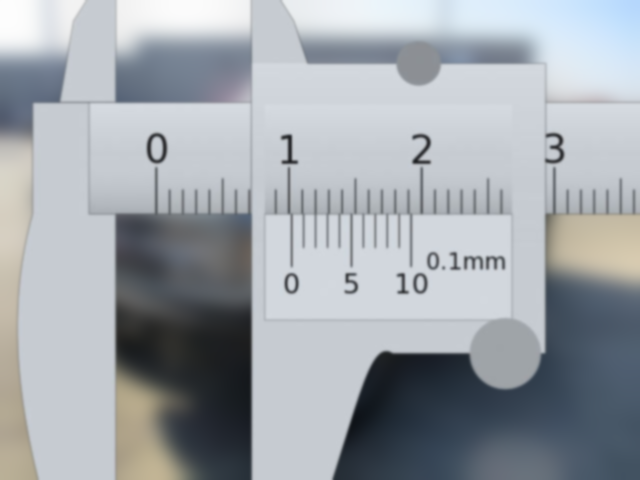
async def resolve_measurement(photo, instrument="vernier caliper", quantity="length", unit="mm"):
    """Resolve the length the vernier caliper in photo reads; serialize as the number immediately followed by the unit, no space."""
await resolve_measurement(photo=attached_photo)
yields 10.2mm
